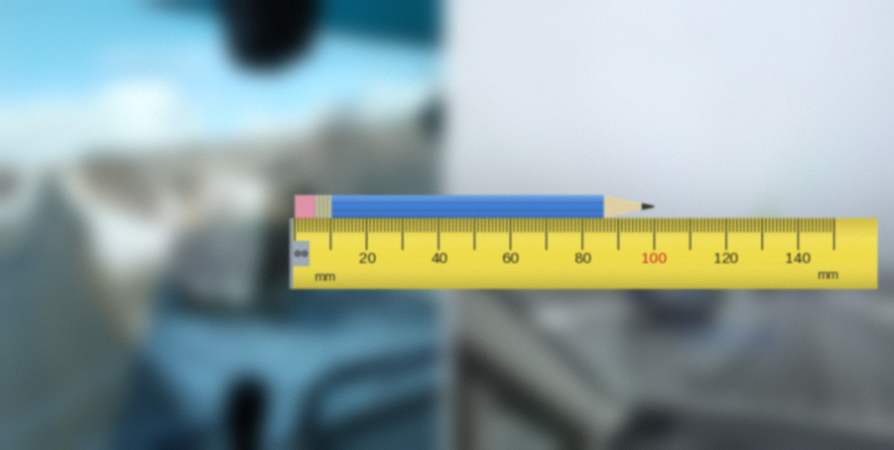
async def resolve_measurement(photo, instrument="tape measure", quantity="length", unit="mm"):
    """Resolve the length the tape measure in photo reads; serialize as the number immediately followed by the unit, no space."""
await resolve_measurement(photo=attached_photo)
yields 100mm
